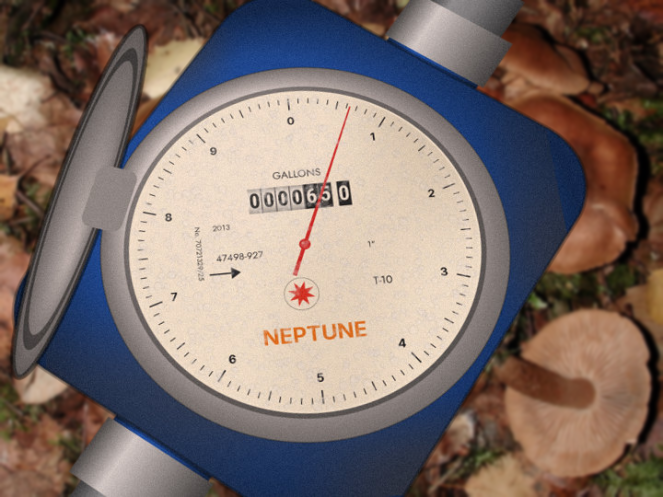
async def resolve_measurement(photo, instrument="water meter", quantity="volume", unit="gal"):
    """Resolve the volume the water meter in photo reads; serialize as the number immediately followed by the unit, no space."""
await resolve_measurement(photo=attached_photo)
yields 650.6gal
